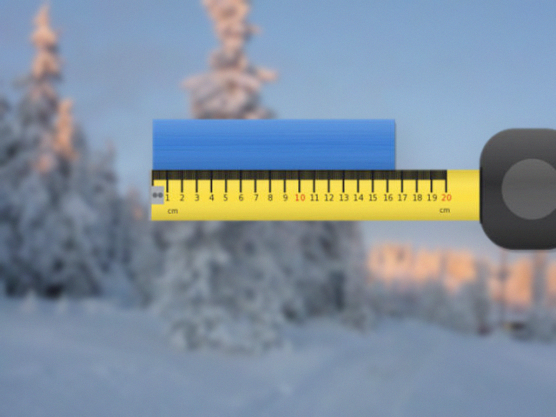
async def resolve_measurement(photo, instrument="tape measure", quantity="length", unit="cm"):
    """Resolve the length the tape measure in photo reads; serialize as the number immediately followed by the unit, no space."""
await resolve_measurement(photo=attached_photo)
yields 16.5cm
